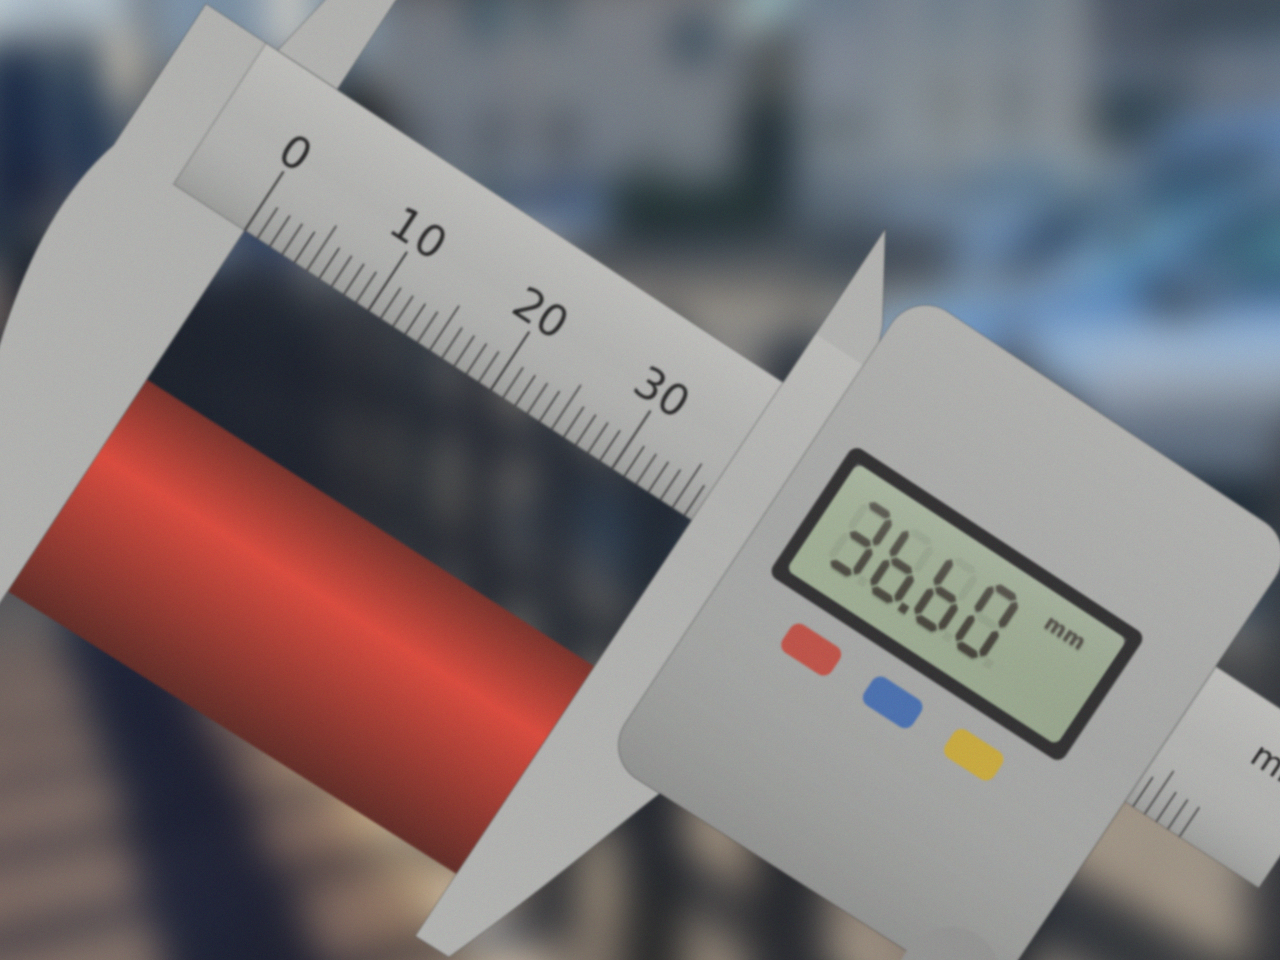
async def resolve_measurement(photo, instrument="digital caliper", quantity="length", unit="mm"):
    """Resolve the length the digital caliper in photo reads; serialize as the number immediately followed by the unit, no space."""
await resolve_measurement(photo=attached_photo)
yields 36.60mm
